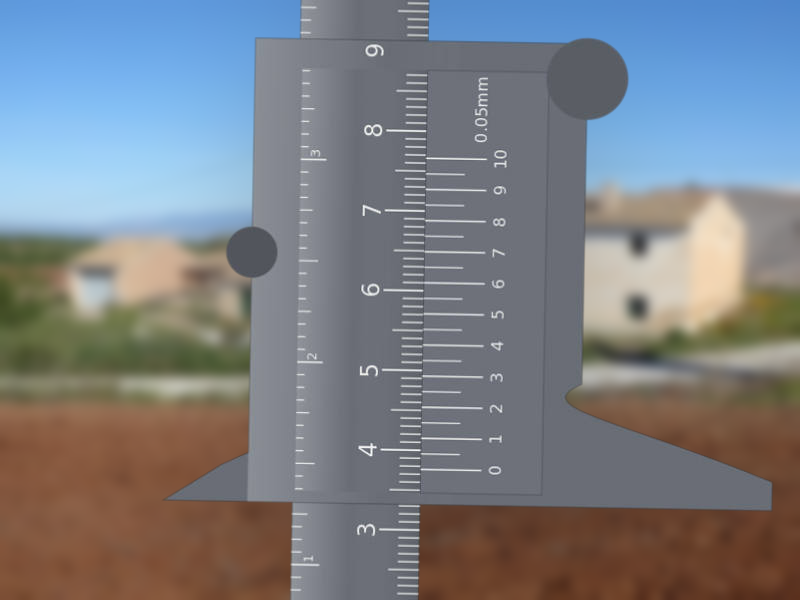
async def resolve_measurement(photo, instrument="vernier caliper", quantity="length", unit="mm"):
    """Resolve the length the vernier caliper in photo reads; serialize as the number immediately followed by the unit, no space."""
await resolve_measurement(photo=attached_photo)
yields 37.6mm
